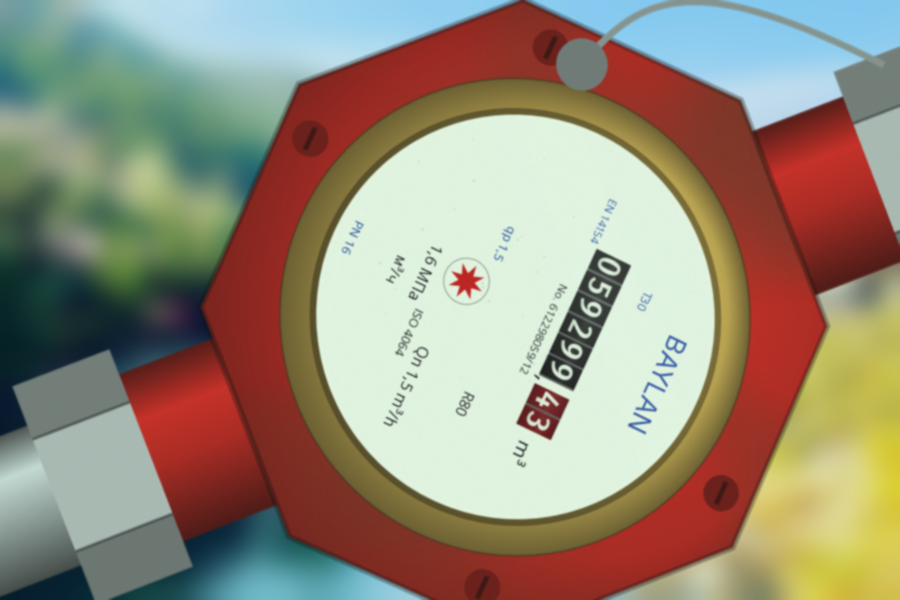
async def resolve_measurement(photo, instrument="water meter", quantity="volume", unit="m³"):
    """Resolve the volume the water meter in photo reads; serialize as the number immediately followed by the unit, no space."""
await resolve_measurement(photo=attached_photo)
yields 59299.43m³
